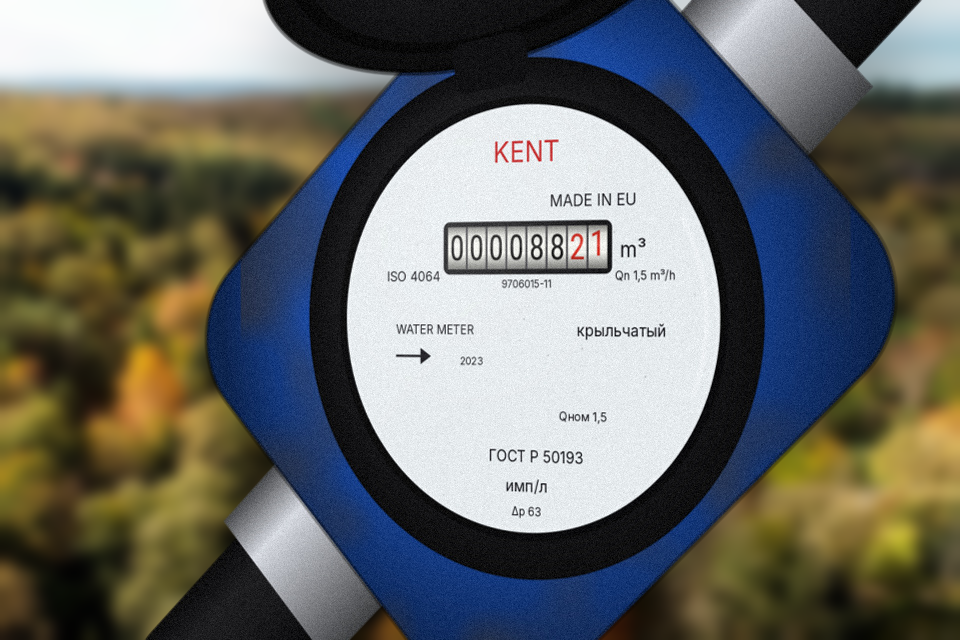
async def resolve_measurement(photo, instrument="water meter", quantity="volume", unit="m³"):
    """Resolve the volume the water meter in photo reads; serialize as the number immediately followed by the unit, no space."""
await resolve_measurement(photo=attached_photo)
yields 88.21m³
